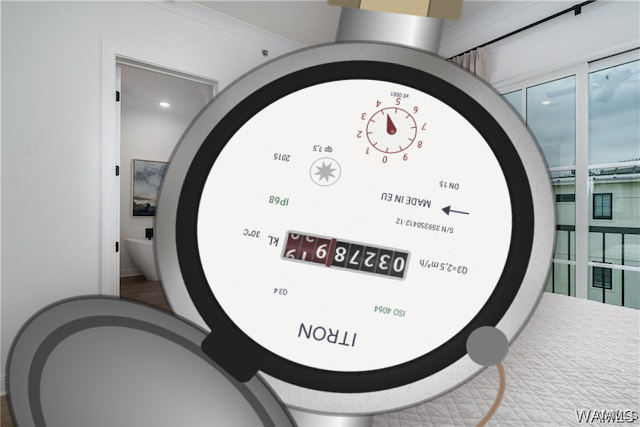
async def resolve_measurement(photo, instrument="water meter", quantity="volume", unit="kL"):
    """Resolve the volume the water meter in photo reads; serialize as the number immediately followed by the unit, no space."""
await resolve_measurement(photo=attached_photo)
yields 3278.9194kL
